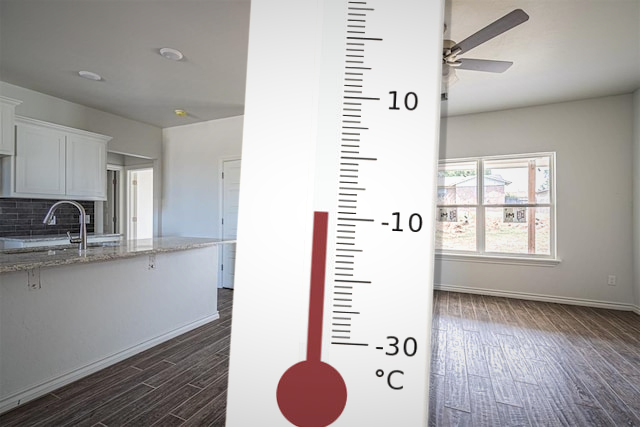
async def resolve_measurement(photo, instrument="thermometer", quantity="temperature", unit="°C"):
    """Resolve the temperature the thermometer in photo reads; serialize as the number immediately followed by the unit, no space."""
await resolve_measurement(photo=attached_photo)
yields -9°C
